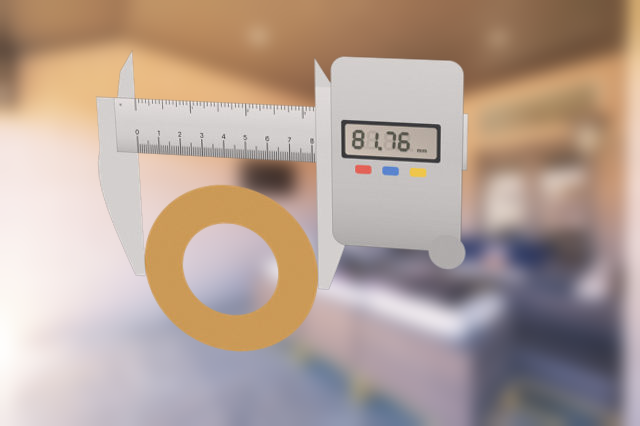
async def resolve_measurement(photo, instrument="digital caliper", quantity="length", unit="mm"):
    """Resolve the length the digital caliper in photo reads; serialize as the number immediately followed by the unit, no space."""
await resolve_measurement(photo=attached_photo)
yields 81.76mm
